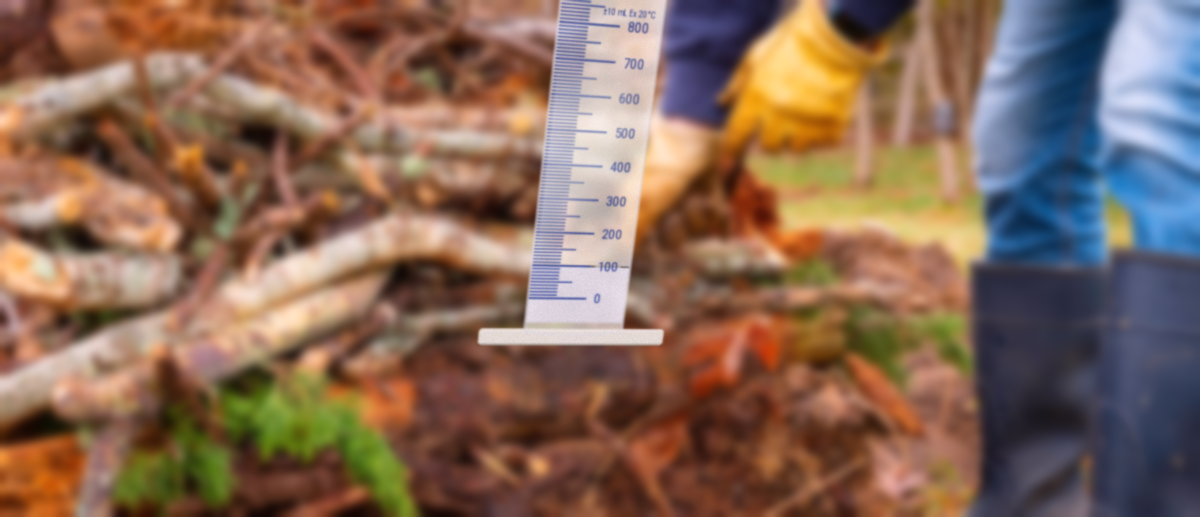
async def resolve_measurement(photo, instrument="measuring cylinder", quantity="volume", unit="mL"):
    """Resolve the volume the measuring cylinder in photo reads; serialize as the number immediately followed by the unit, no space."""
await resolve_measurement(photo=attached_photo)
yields 100mL
